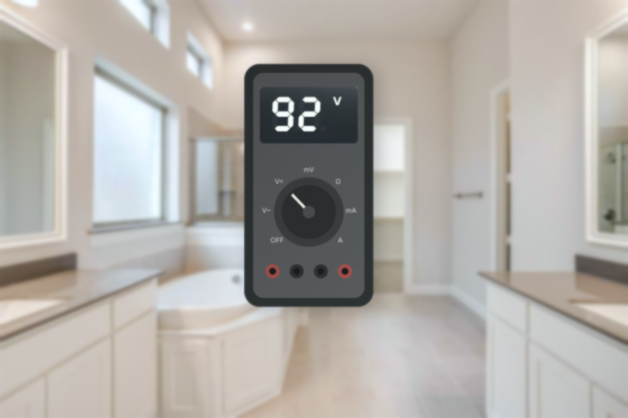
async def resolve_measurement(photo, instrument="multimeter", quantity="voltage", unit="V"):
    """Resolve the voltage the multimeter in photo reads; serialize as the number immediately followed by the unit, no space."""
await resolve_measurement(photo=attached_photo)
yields 92V
